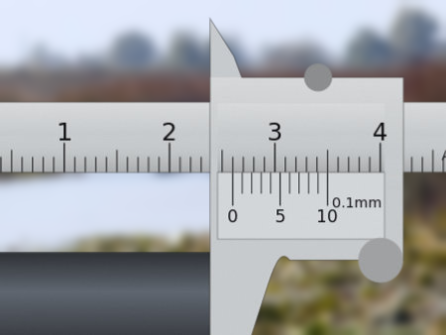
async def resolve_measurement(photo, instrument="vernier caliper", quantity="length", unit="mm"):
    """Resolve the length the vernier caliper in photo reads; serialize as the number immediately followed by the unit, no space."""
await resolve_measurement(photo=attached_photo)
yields 26.0mm
